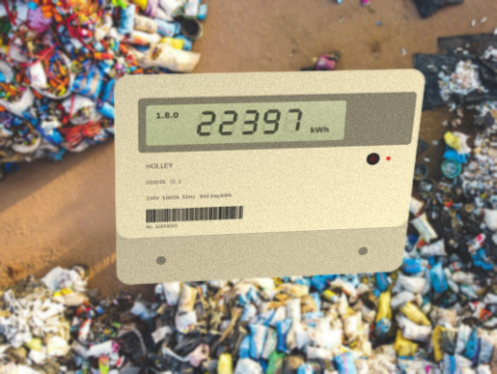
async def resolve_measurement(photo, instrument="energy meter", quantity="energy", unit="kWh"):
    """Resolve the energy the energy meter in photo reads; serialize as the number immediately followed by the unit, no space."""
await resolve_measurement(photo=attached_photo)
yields 22397kWh
